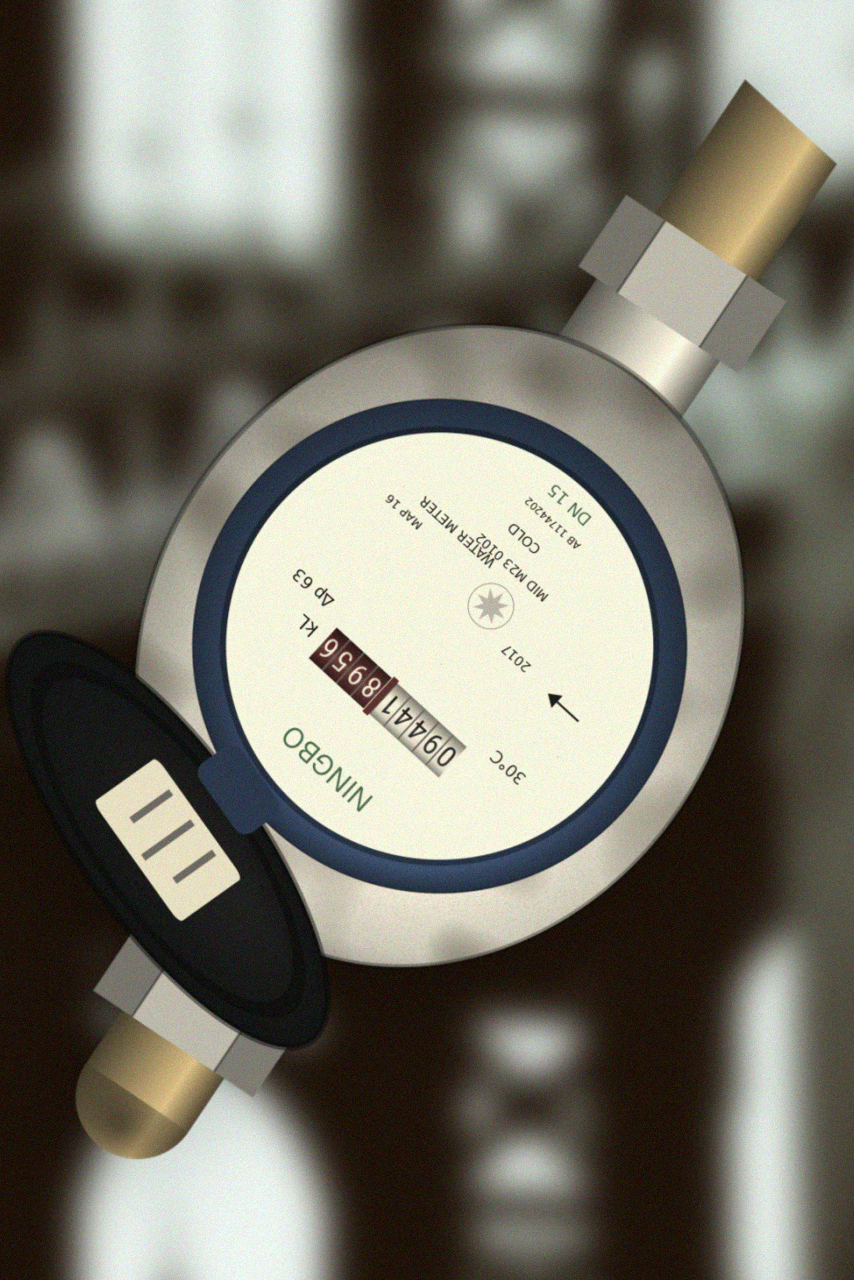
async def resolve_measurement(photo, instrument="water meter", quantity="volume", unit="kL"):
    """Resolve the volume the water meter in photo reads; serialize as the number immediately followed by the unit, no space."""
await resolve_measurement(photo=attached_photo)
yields 9441.8956kL
